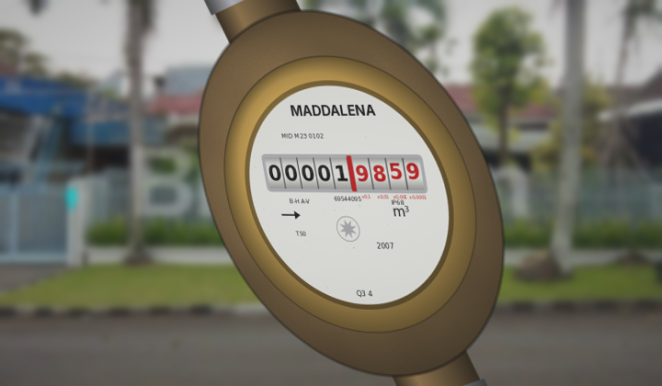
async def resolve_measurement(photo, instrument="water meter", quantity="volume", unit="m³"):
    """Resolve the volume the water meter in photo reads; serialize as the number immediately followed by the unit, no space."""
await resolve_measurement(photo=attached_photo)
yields 1.9859m³
